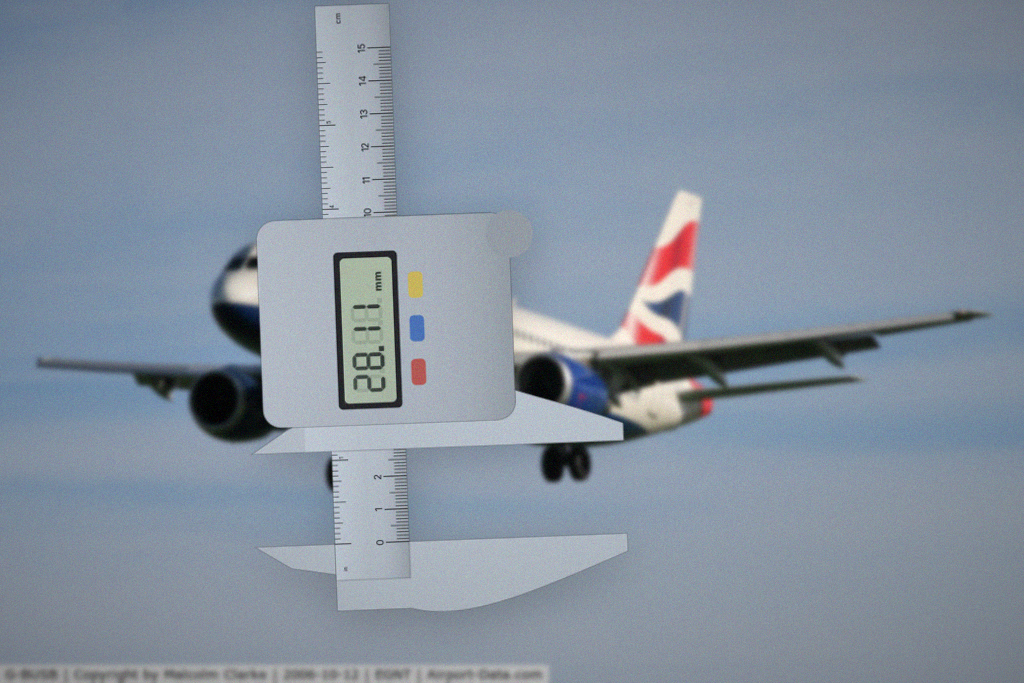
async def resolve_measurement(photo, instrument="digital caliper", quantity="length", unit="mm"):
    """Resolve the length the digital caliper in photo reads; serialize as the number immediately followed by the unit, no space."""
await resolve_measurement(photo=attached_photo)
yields 28.11mm
